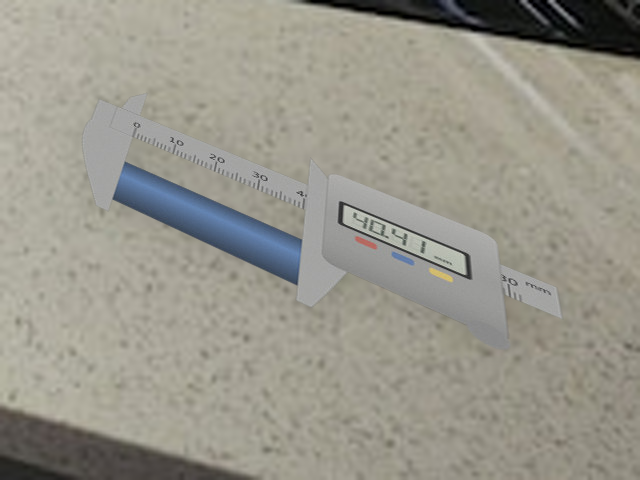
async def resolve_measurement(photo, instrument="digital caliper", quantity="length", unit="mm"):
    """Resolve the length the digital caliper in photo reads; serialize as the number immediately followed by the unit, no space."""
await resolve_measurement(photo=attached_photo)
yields 40.41mm
